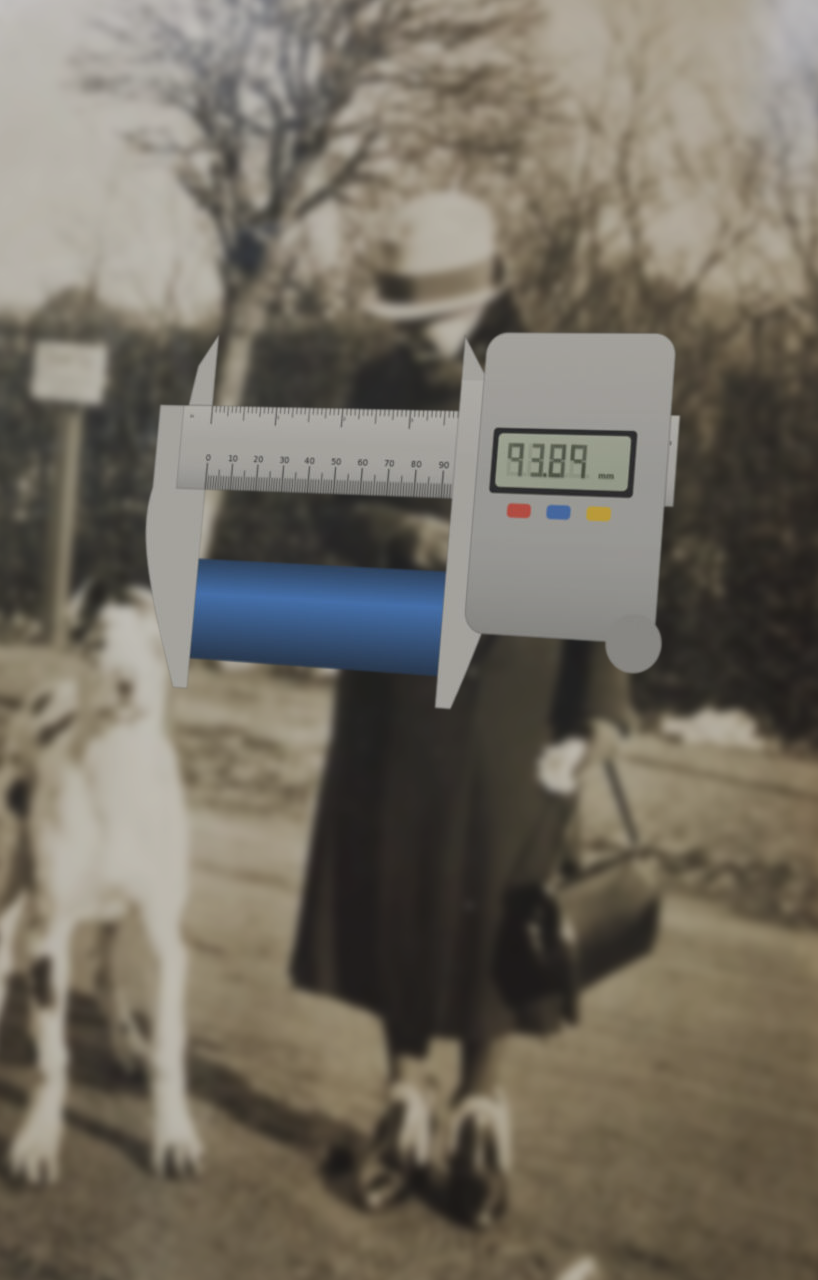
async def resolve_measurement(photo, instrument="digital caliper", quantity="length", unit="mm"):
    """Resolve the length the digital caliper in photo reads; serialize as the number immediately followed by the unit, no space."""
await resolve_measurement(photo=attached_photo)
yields 93.89mm
